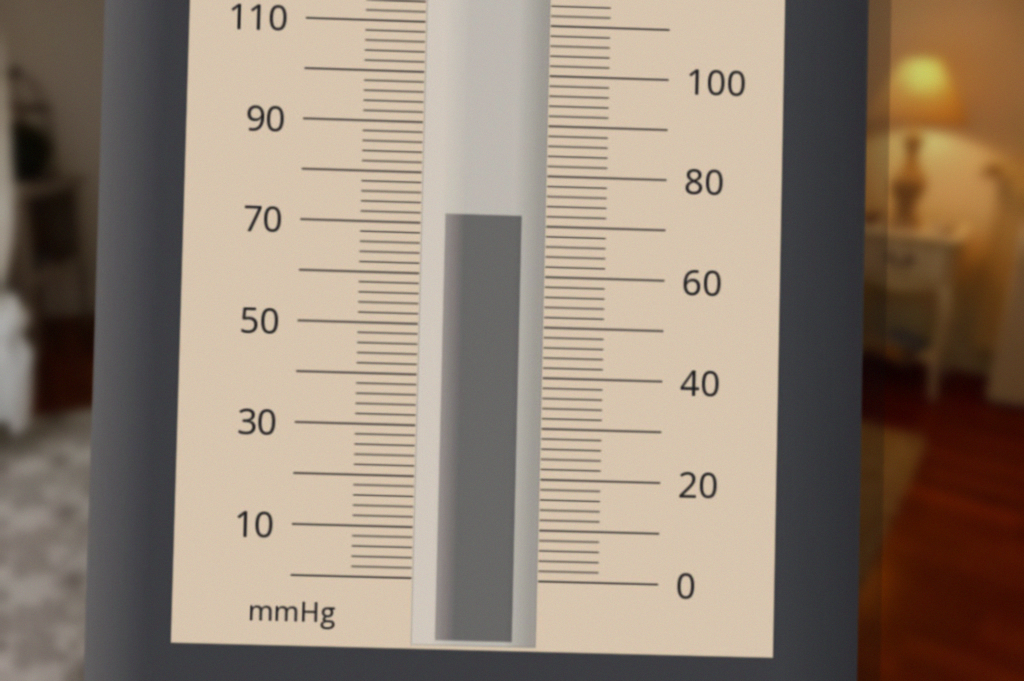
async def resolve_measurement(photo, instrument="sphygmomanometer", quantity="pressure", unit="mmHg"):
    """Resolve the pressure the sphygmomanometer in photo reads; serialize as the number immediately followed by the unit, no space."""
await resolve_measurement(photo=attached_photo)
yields 72mmHg
